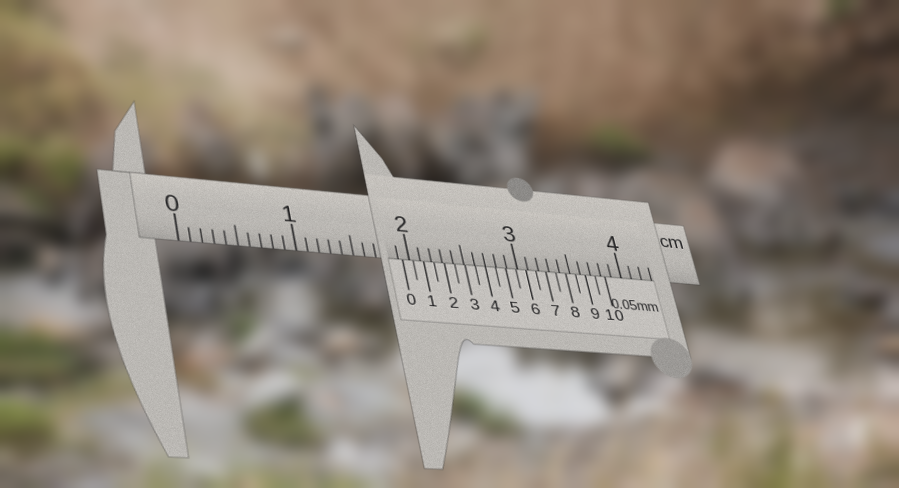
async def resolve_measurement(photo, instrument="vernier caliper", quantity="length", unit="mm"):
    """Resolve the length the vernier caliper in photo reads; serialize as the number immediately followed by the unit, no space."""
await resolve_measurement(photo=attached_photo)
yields 19.4mm
